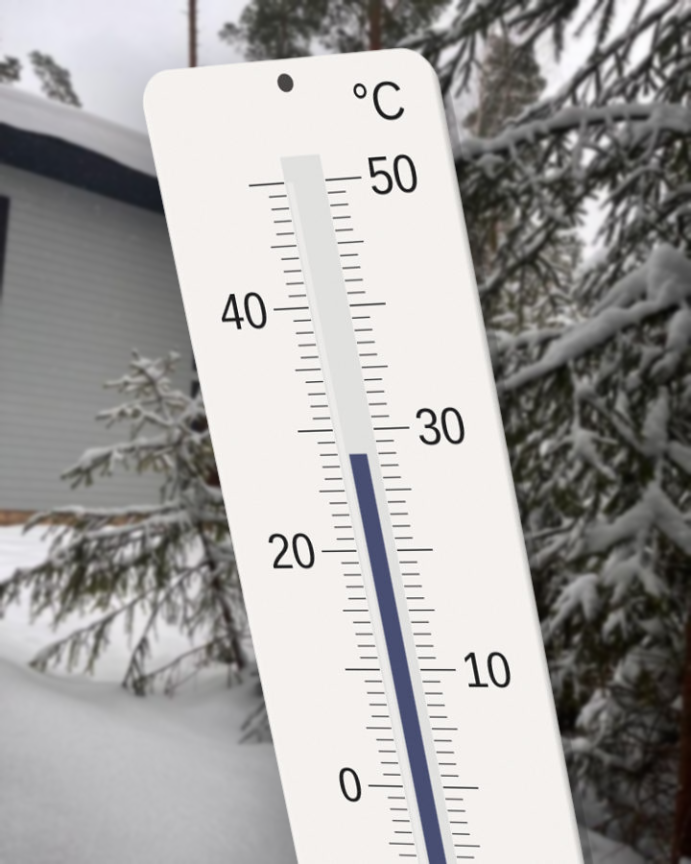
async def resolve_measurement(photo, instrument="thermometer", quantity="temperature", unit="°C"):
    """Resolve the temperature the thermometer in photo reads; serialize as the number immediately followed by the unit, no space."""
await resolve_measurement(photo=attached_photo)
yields 28°C
